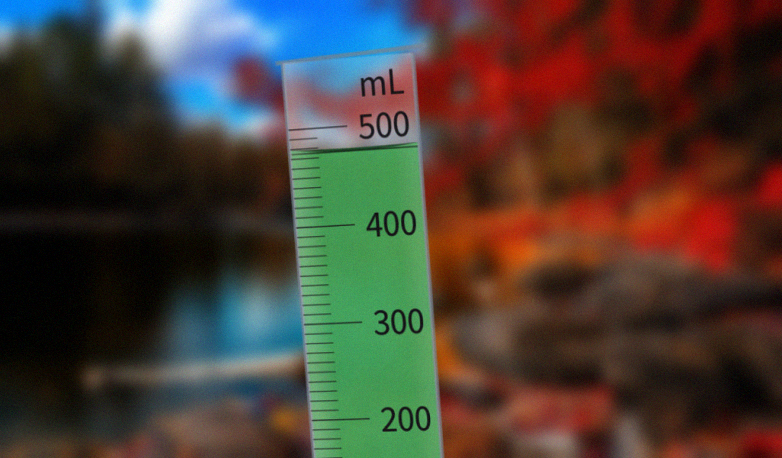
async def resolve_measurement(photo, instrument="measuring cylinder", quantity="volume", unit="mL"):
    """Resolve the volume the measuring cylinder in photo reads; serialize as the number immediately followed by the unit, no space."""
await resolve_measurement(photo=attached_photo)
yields 475mL
